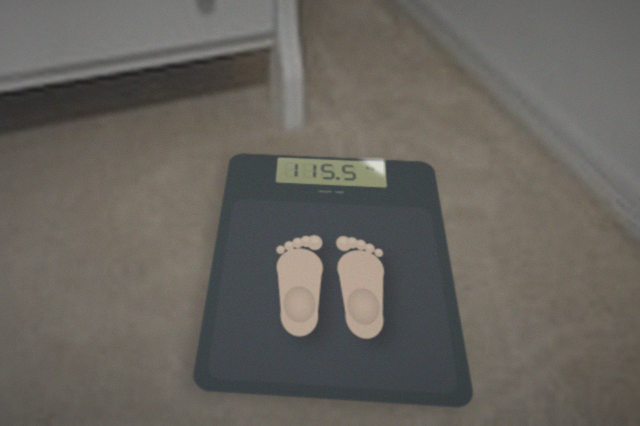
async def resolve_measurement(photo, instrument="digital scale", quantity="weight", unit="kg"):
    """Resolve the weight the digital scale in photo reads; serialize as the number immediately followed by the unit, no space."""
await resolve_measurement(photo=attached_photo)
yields 115.5kg
